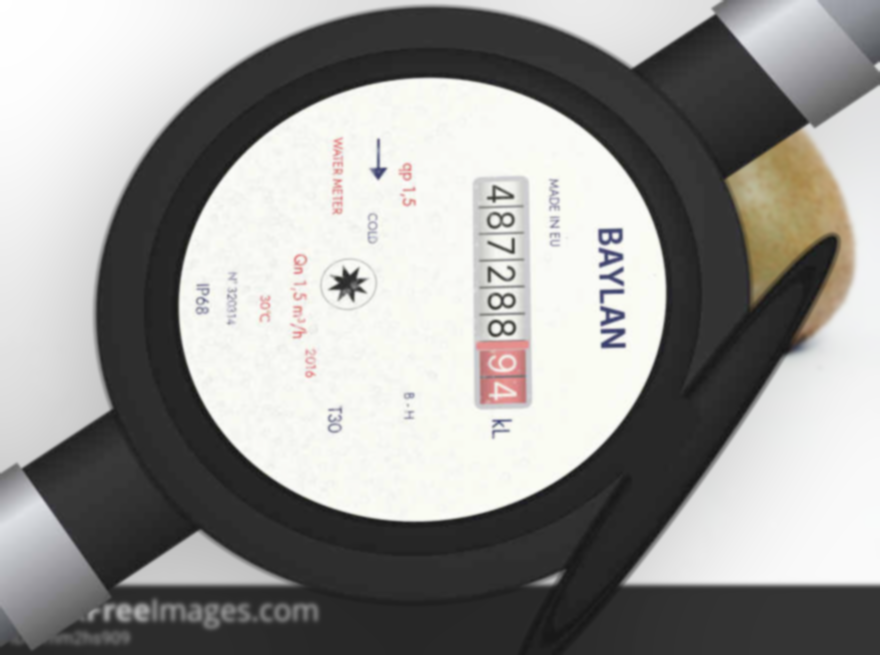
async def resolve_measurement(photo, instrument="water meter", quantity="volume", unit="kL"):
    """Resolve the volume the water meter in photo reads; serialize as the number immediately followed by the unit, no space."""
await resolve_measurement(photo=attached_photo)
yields 487288.94kL
